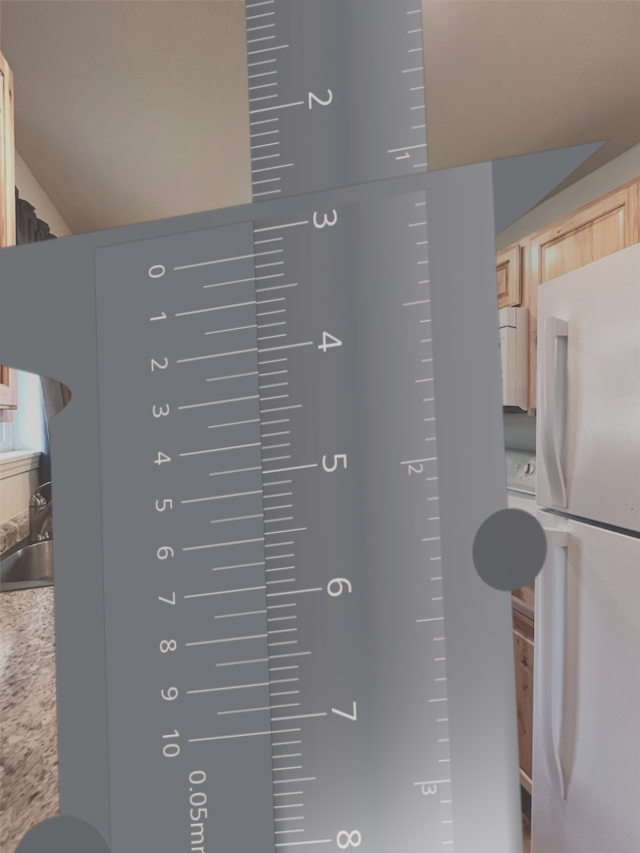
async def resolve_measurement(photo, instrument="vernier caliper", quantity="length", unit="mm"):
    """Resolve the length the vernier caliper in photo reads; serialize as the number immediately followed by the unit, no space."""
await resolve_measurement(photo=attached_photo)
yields 32.0mm
